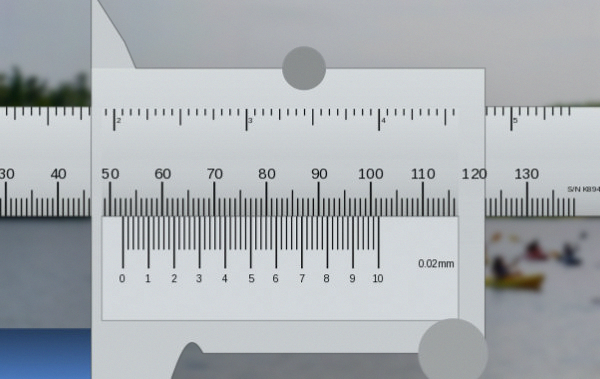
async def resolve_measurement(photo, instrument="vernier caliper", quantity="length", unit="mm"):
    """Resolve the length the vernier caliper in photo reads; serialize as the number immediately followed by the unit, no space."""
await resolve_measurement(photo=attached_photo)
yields 52.5mm
